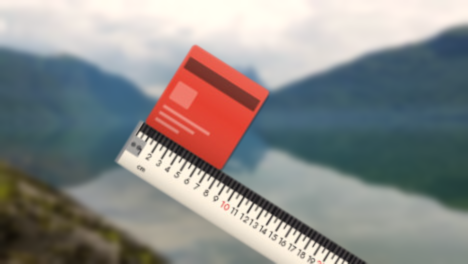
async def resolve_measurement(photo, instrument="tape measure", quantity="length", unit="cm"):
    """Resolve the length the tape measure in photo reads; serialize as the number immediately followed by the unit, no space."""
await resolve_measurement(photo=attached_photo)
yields 8cm
